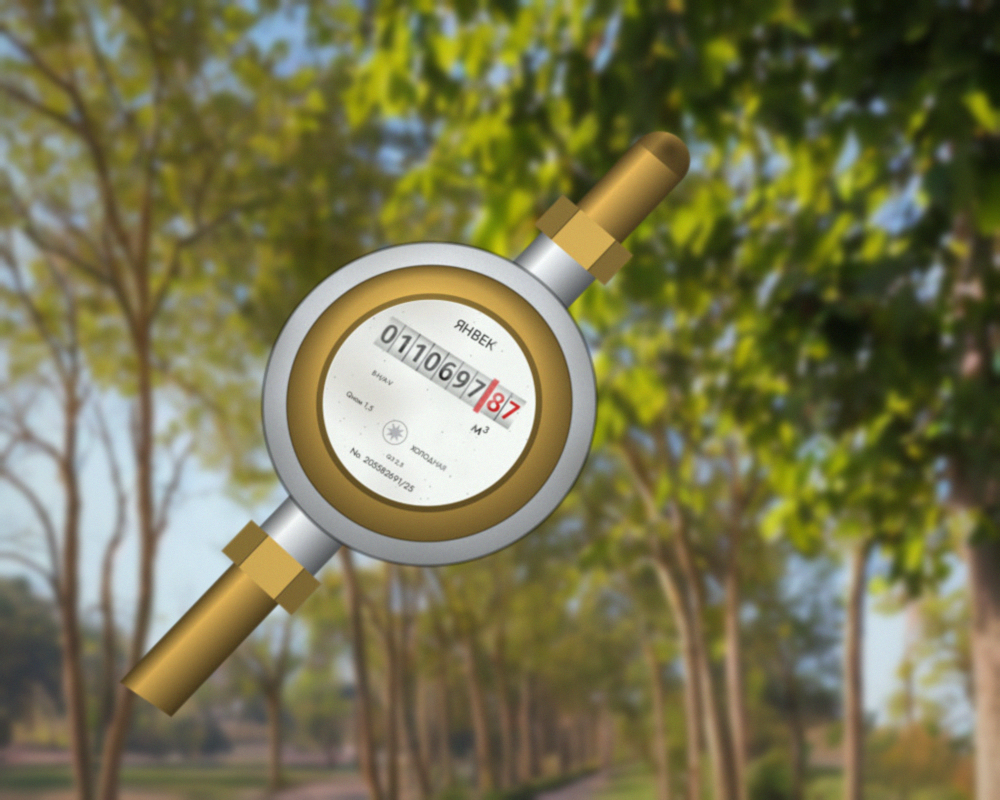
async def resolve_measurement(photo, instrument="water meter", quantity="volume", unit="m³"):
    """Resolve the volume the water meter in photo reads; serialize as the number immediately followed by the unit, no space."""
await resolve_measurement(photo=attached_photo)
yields 110697.87m³
